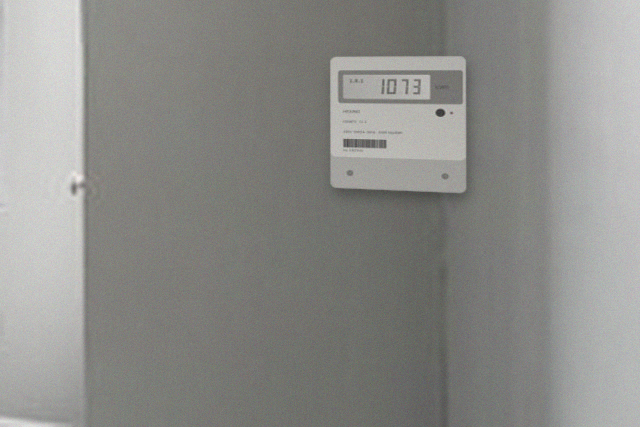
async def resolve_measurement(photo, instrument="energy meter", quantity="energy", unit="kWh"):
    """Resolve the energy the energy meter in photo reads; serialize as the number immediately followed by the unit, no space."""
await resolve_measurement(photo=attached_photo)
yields 1073kWh
